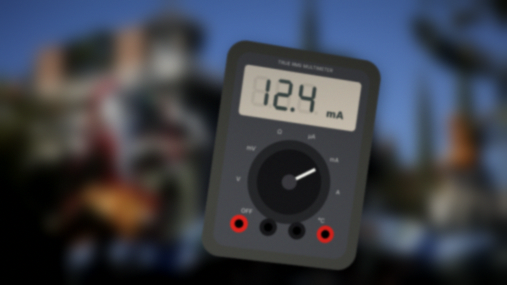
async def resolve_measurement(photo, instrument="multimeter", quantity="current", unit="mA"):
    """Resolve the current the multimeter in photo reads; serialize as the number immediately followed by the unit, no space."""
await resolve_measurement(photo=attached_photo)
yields 12.4mA
